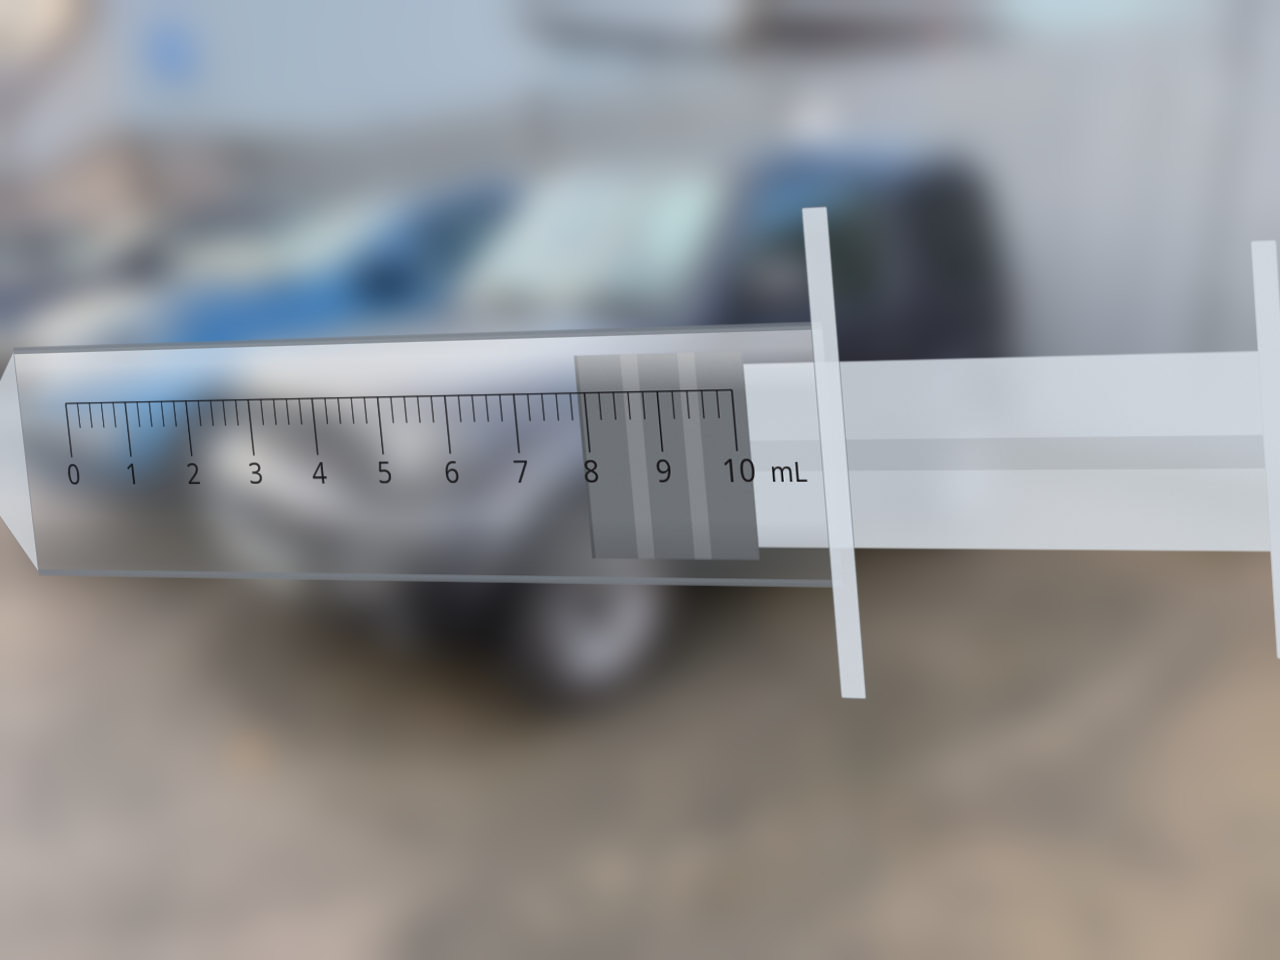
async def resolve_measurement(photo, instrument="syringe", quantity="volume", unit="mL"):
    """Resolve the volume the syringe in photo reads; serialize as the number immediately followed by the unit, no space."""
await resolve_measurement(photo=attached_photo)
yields 7.9mL
